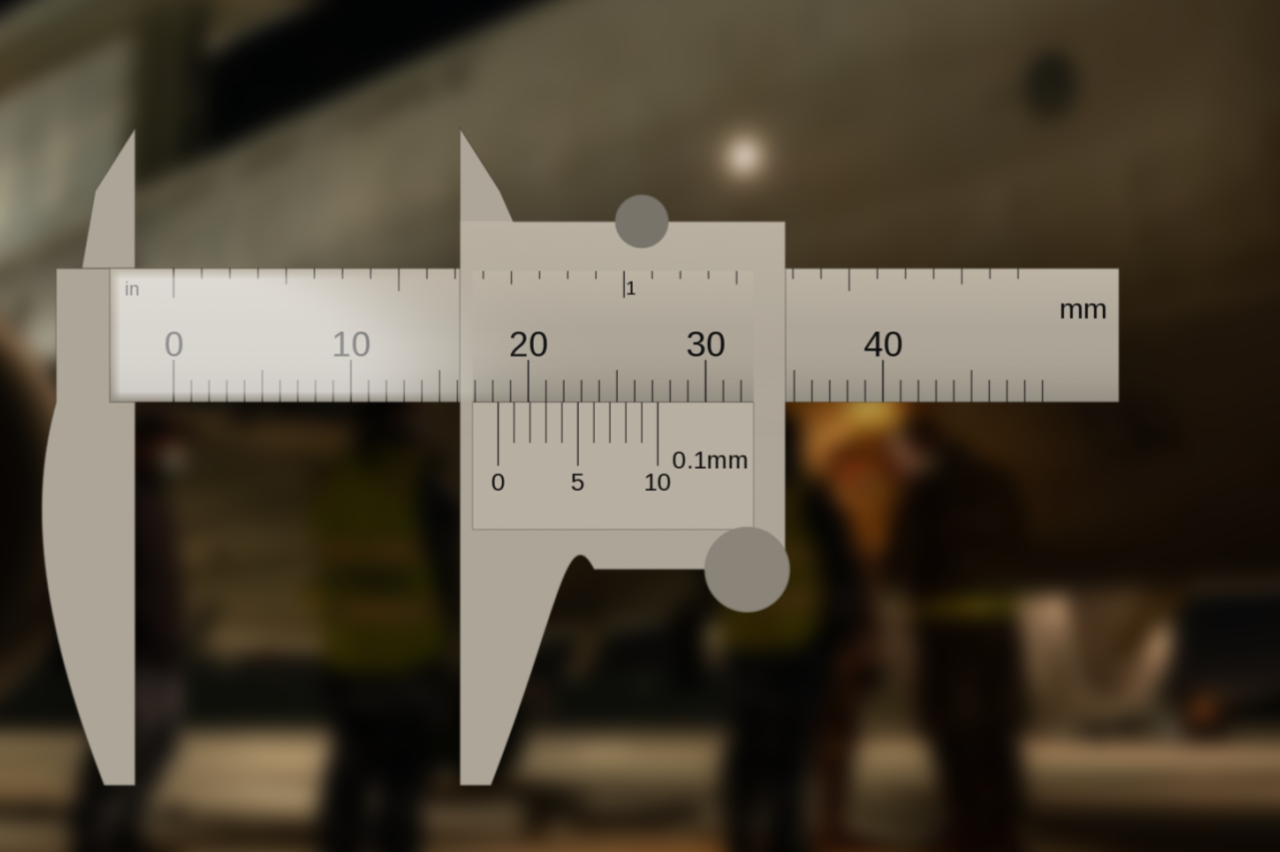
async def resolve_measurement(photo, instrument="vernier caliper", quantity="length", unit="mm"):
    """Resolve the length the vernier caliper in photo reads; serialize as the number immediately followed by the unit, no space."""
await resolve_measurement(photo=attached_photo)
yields 18.3mm
